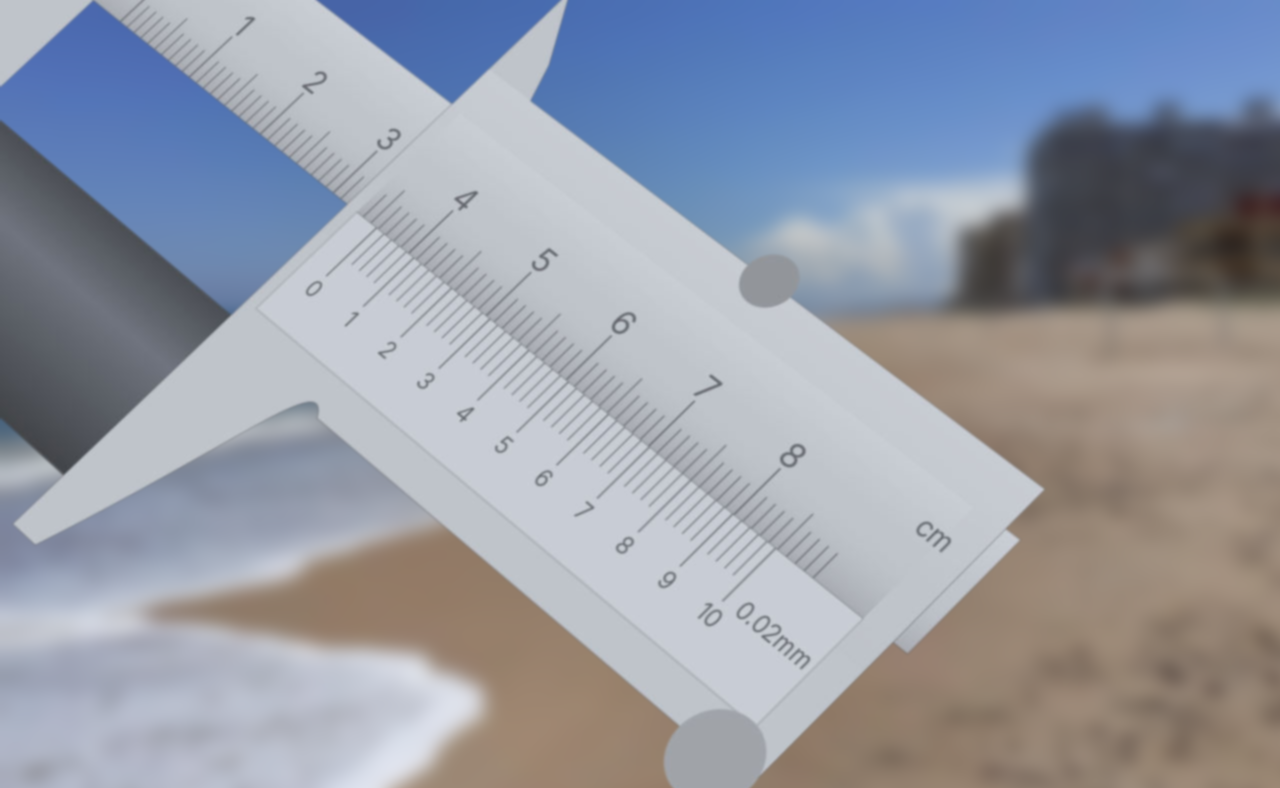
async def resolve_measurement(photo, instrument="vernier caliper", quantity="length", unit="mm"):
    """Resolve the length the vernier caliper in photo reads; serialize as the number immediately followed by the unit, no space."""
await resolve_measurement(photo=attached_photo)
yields 35.8mm
